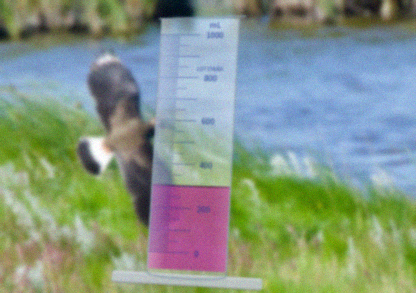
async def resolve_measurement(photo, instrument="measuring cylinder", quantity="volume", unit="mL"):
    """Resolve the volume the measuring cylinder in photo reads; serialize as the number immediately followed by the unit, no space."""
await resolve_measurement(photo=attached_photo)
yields 300mL
